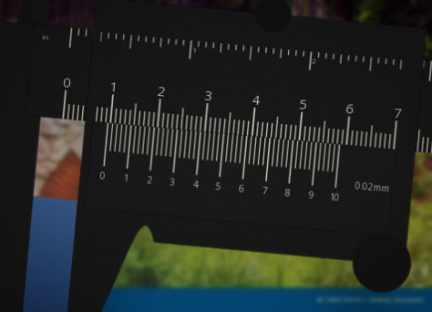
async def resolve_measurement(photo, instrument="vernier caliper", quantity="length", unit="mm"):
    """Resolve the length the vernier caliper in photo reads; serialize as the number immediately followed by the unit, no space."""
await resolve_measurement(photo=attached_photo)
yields 9.5mm
